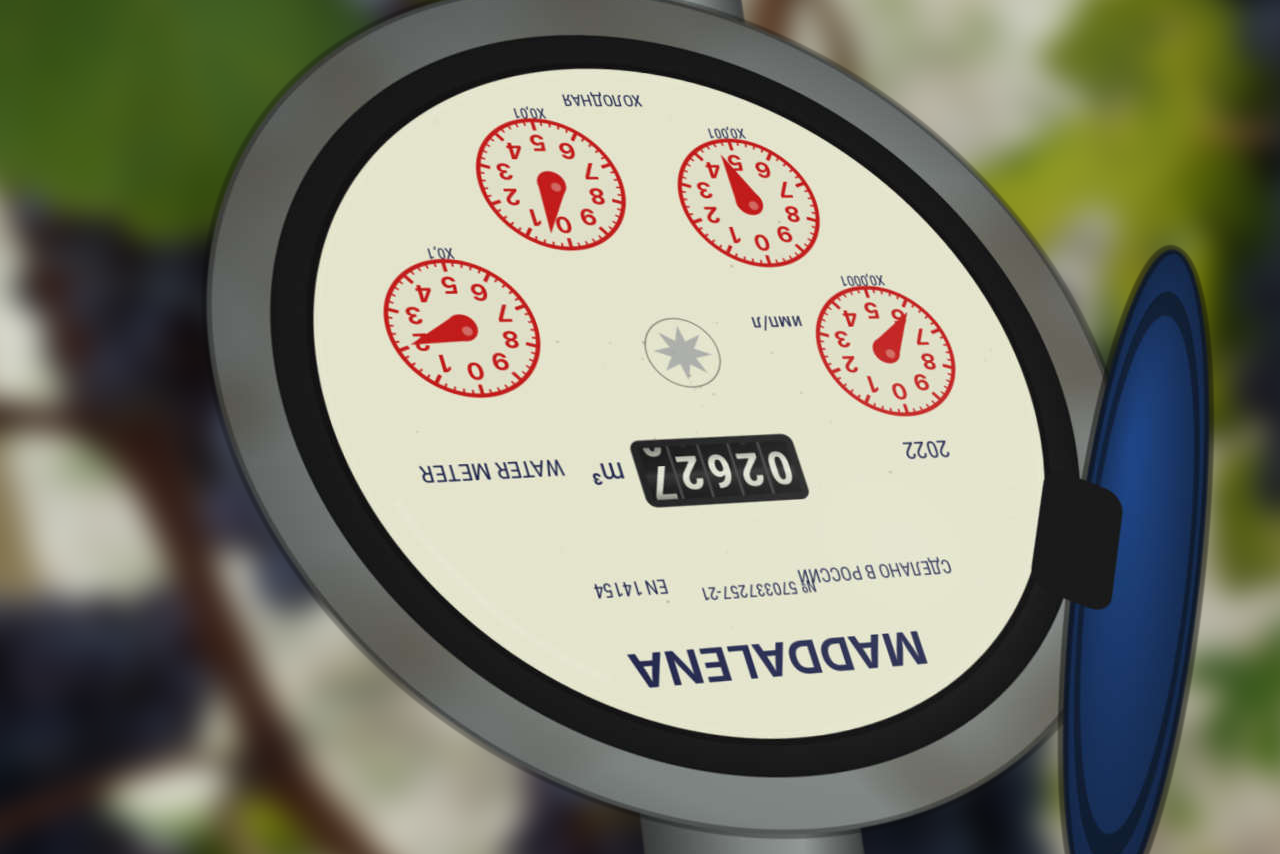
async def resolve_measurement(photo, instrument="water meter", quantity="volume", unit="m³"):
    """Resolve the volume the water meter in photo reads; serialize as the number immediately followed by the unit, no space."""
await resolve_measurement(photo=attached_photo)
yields 2627.2046m³
